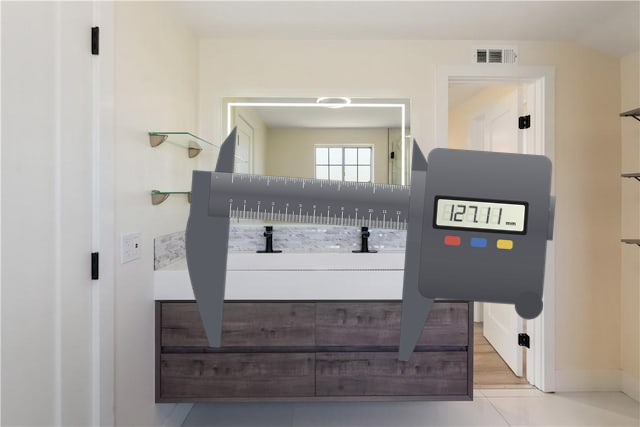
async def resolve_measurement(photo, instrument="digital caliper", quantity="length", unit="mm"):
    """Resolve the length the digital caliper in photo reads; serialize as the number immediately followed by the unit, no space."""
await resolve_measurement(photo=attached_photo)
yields 127.11mm
